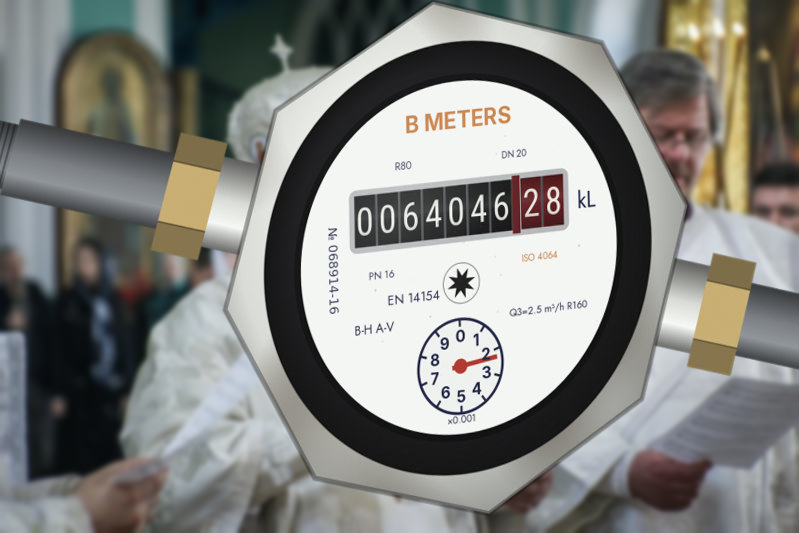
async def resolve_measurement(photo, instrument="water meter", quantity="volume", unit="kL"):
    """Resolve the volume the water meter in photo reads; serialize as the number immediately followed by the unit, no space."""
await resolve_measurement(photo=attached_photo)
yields 64046.282kL
